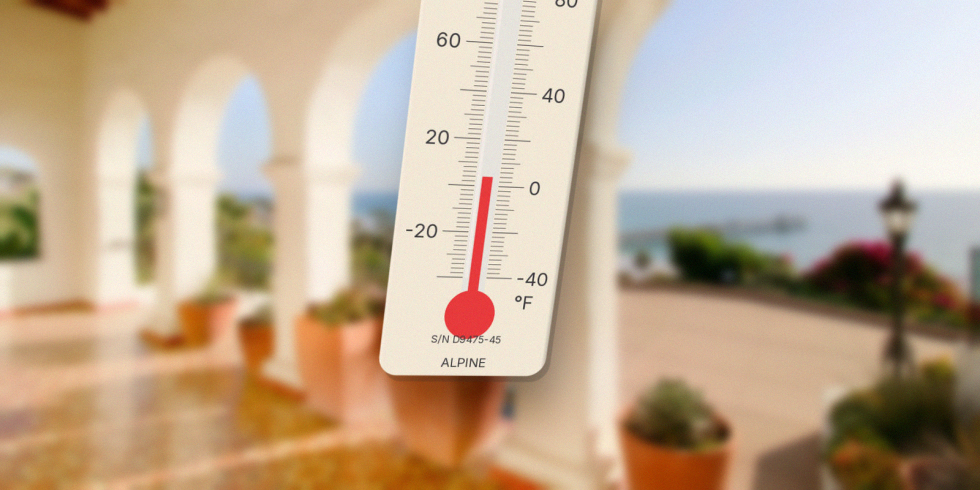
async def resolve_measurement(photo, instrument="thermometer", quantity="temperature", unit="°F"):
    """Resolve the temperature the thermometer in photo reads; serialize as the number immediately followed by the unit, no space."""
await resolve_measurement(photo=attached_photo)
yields 4°F
